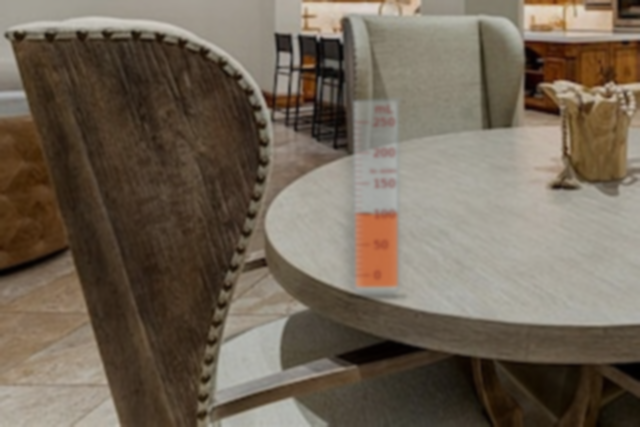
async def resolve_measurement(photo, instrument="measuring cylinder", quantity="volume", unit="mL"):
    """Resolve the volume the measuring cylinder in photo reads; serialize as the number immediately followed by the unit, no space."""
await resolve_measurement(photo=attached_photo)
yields 100mL
